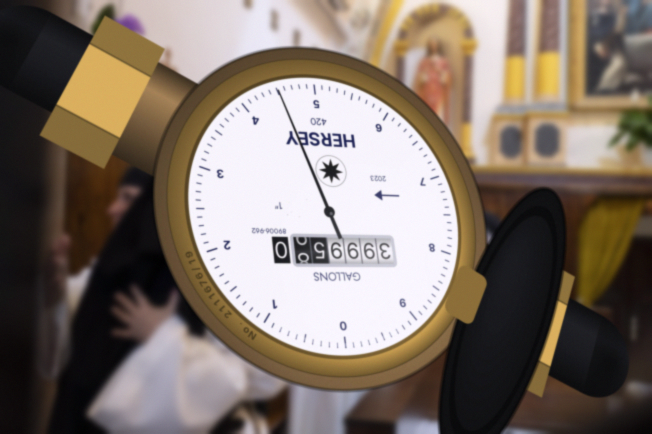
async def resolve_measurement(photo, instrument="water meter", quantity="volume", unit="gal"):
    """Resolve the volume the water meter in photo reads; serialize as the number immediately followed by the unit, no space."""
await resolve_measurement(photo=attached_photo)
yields 3999584.5gal
